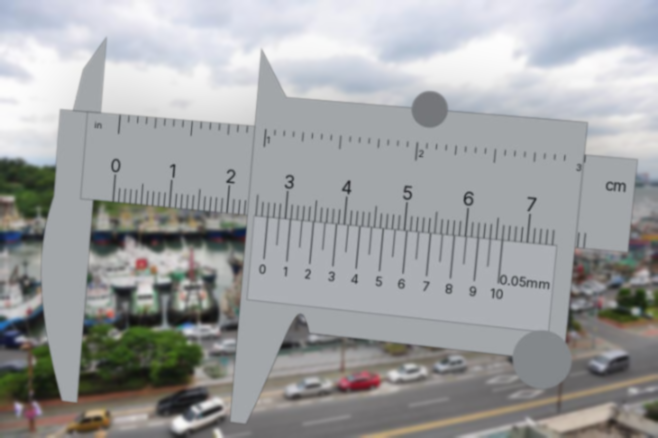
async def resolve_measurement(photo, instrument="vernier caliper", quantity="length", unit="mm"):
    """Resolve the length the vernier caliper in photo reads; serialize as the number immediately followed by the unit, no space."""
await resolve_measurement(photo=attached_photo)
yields 27.0mm
